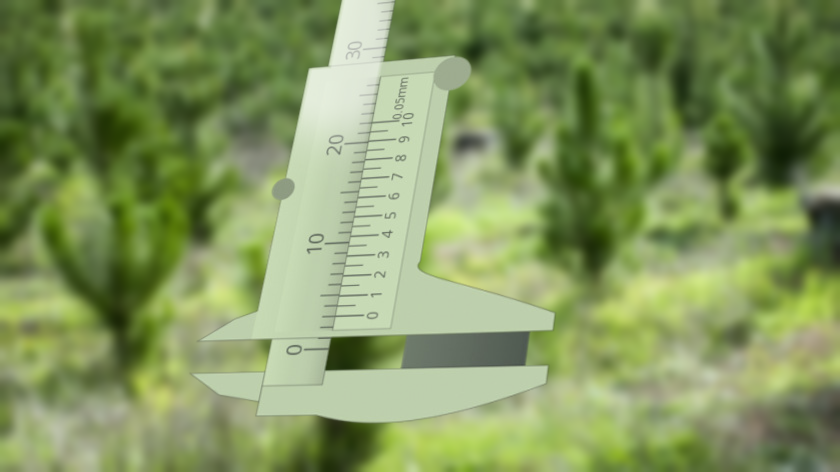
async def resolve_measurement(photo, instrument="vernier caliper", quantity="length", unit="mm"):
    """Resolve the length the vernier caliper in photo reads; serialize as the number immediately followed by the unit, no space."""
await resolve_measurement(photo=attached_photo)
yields 3.0mm
